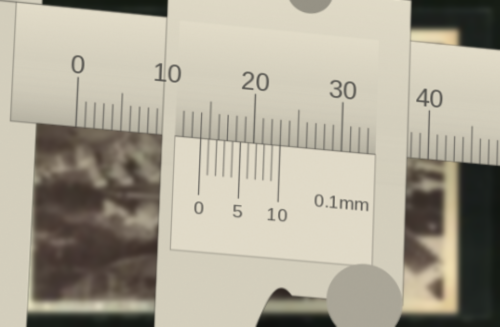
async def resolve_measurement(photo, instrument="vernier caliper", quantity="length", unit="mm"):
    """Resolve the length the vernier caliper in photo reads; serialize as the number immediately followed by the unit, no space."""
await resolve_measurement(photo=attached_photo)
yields 14.0mm
